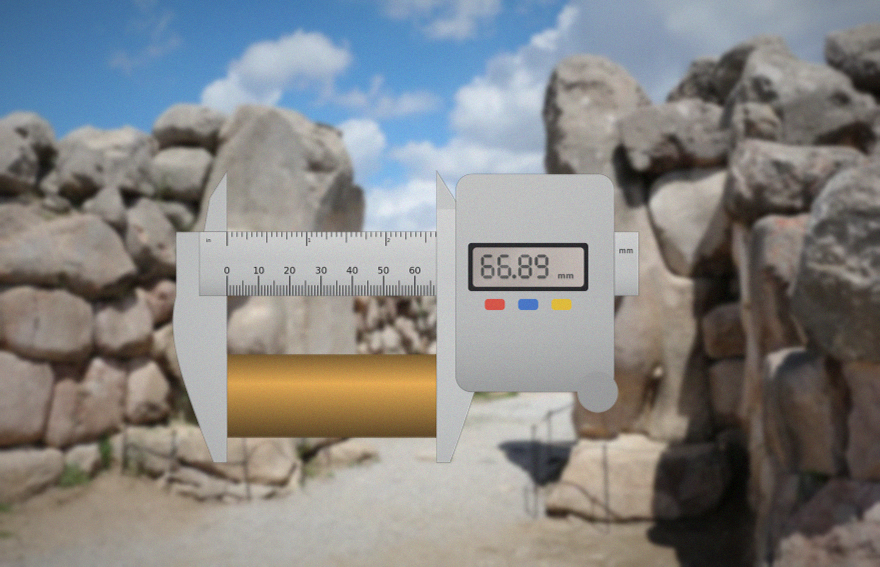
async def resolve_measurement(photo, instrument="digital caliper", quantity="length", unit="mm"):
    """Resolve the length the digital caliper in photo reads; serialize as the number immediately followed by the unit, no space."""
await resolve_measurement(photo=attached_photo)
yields 66.89mm
